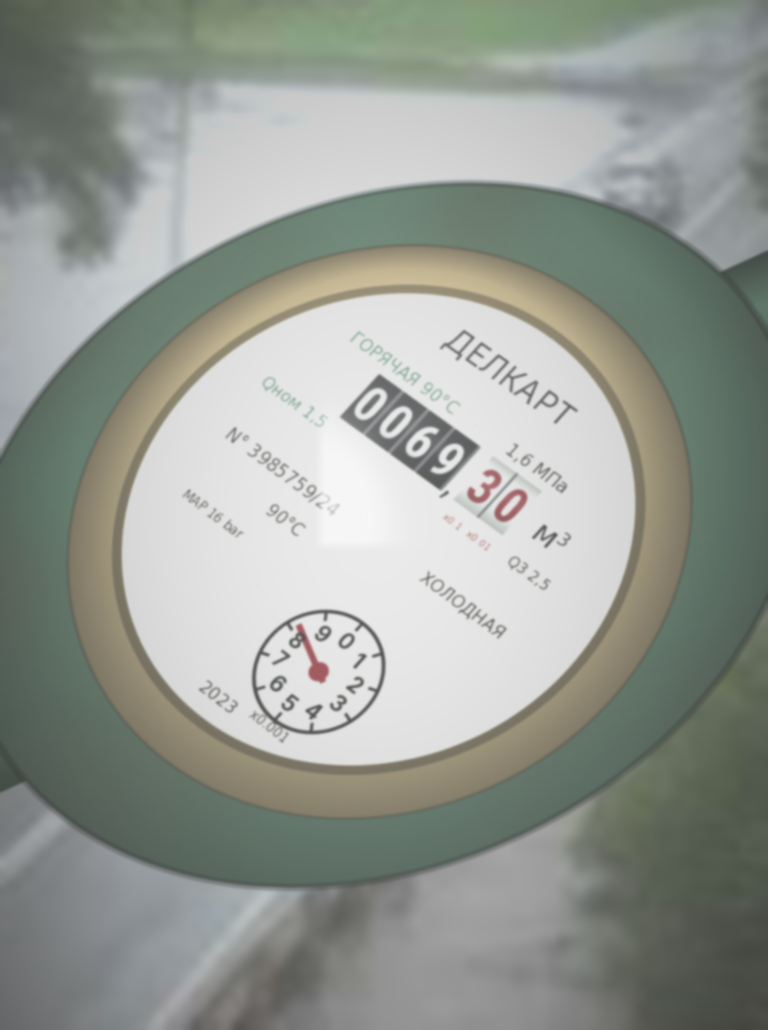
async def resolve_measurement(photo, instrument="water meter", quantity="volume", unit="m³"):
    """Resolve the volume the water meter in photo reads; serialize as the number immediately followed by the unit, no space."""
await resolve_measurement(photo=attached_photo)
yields 69.308m³
